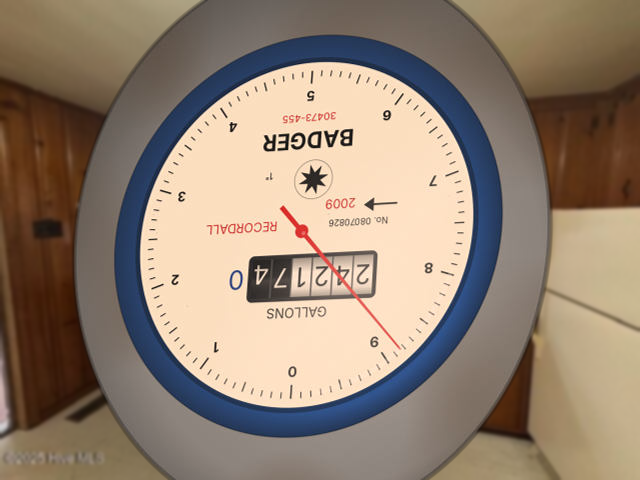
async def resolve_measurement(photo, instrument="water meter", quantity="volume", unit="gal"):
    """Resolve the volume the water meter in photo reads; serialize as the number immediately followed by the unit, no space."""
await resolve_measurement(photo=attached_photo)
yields 2421738.8gal
